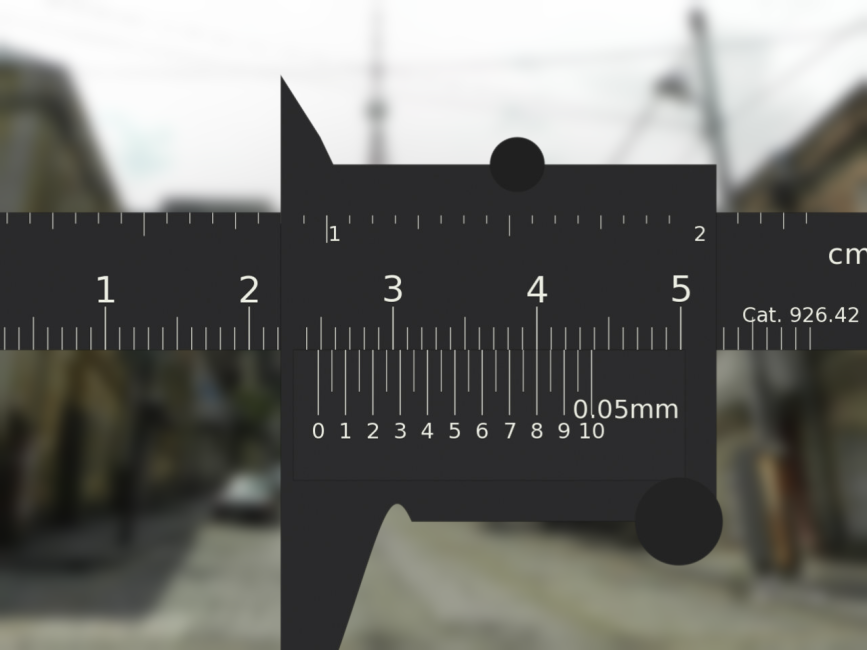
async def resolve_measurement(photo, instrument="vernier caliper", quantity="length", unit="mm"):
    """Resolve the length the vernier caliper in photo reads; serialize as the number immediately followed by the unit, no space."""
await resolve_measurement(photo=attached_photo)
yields 24.8mm
